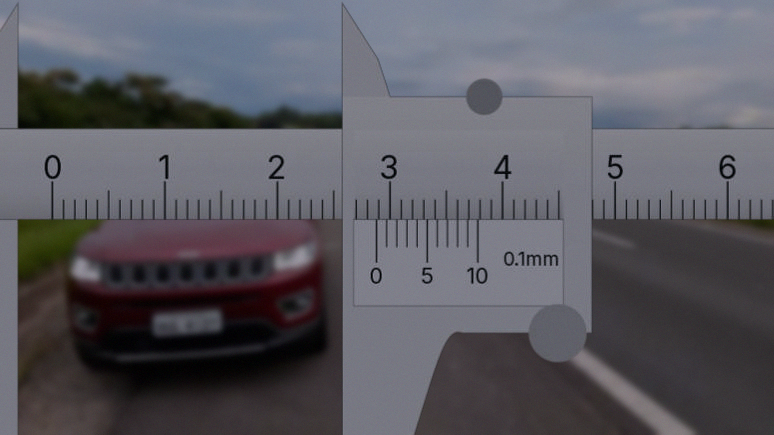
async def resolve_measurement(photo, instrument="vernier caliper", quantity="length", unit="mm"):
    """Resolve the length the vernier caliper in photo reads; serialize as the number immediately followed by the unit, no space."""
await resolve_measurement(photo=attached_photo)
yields 28.8mm
